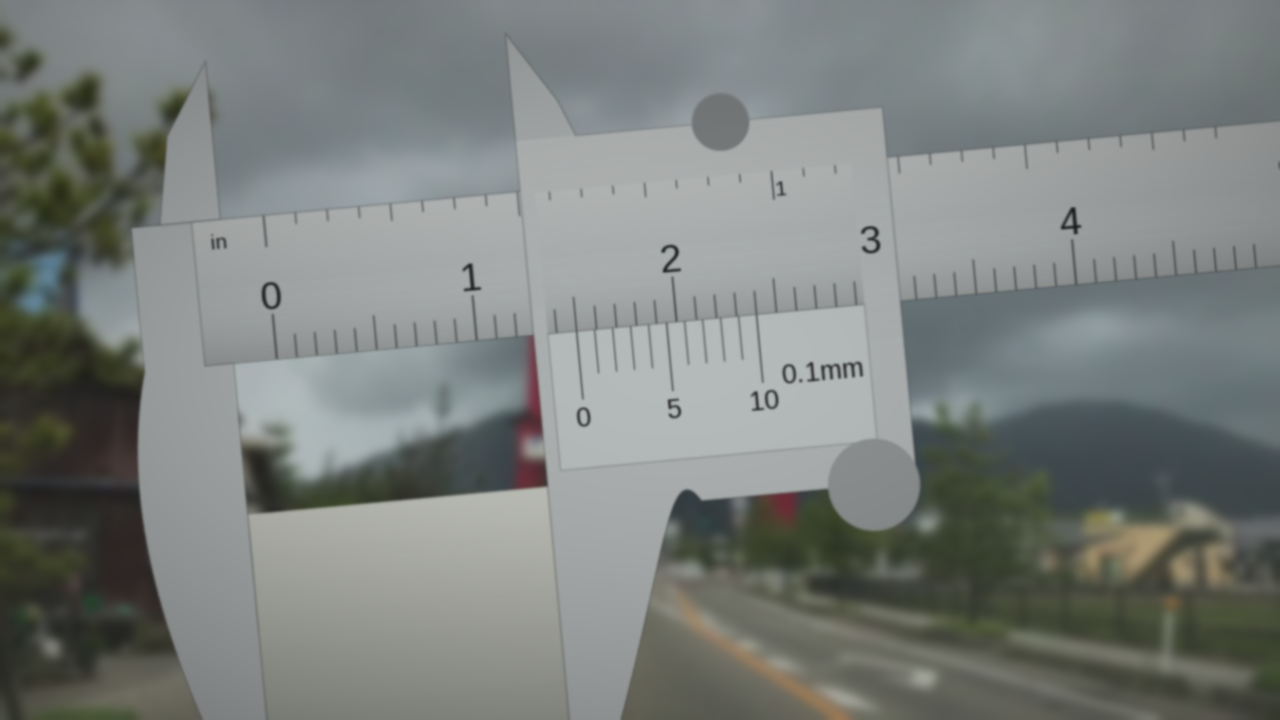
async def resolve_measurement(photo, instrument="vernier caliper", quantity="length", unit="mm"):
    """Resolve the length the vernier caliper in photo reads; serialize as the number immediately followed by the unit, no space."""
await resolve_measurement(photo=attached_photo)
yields 15.0mm
